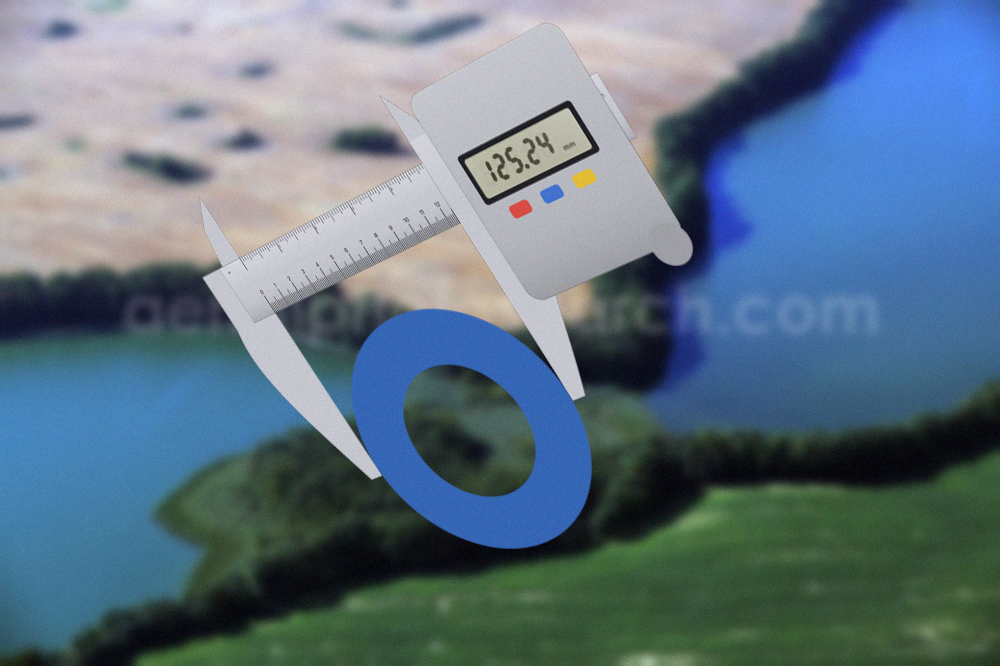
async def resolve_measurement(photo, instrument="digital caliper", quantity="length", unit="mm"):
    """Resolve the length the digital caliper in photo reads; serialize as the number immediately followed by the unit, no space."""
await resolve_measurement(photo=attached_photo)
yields 125.24mm
